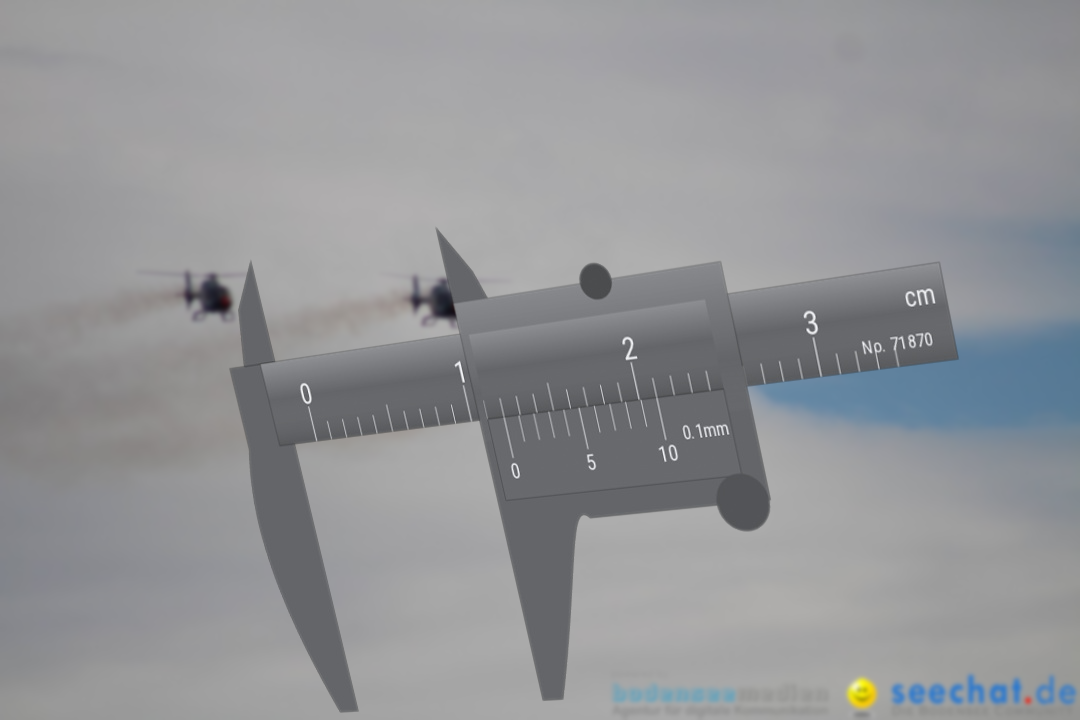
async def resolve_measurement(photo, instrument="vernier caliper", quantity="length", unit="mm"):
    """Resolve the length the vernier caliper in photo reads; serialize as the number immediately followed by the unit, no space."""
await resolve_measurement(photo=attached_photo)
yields 12.0mm
